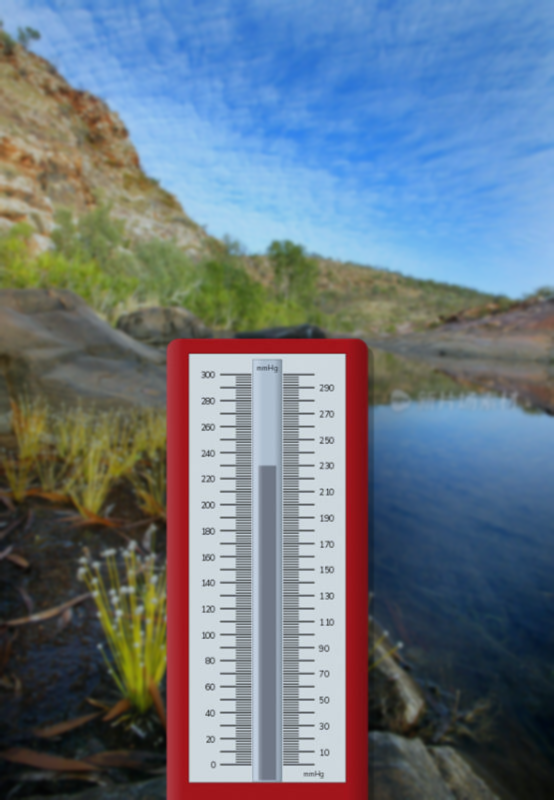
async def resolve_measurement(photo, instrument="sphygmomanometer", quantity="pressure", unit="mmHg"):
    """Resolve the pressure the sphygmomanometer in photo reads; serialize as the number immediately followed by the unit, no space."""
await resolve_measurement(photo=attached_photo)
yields 230mmHg
